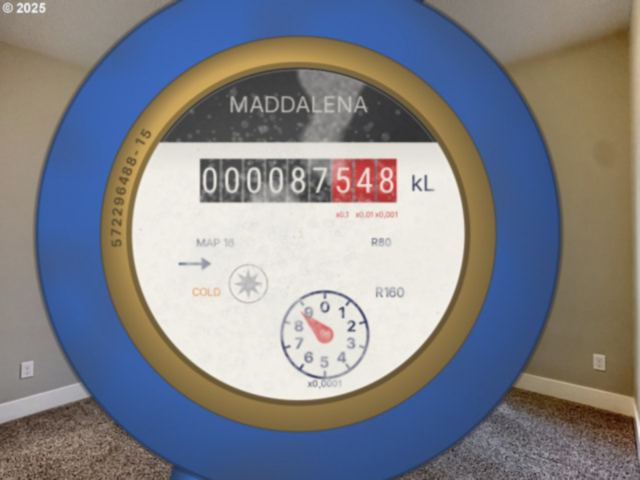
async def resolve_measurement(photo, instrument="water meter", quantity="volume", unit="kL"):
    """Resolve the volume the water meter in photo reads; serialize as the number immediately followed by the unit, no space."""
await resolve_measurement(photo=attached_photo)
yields 87.5488kL
